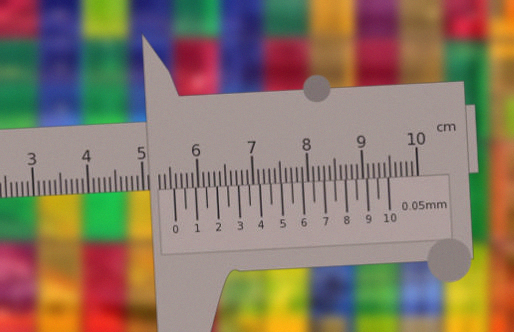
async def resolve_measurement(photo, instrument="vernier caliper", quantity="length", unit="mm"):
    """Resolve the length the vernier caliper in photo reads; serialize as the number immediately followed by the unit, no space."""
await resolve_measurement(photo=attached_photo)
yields 55.6mm
